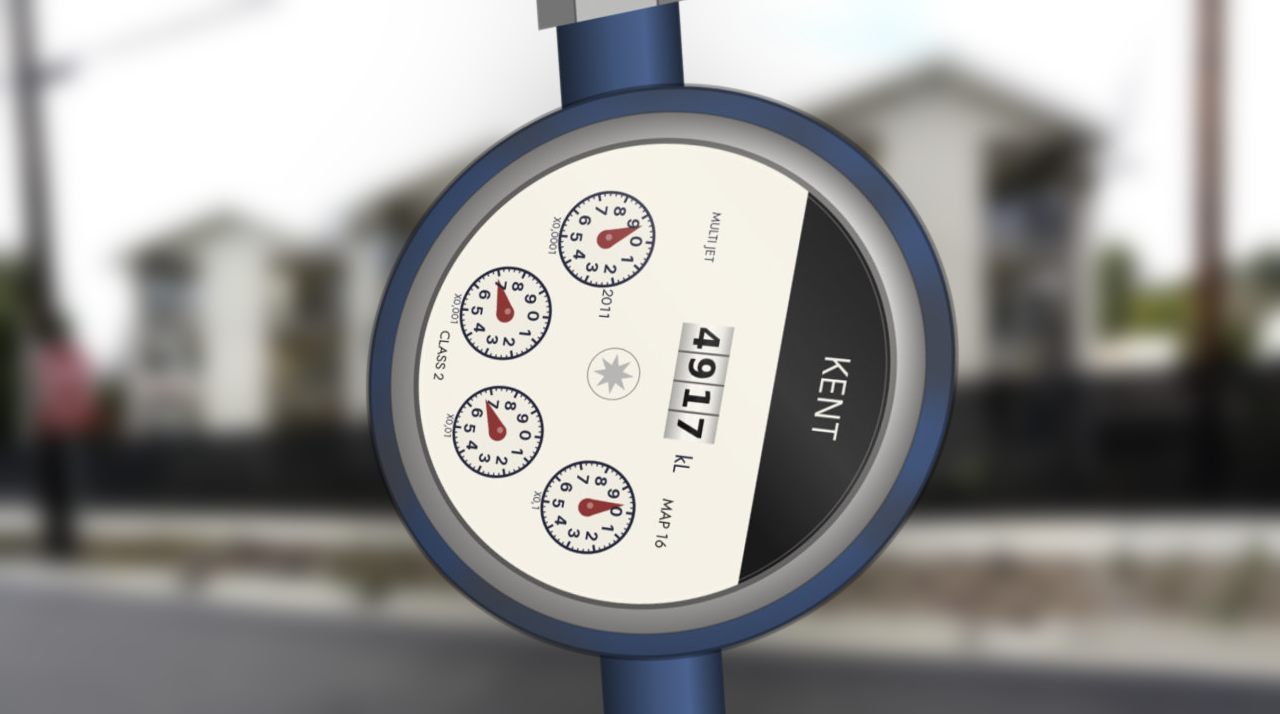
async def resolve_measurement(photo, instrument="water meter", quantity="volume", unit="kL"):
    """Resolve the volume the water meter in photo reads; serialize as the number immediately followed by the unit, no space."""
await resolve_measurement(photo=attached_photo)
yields 4916.9669kL
